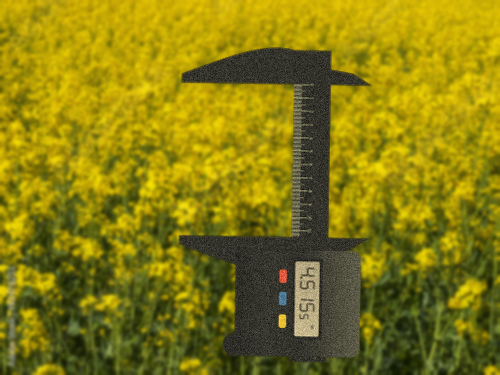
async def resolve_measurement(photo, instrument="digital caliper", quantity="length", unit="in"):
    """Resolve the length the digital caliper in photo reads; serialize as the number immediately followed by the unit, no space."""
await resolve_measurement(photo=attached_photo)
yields 4.5155in
